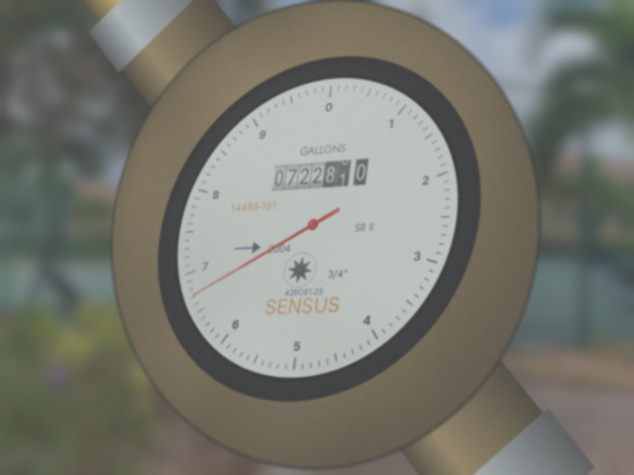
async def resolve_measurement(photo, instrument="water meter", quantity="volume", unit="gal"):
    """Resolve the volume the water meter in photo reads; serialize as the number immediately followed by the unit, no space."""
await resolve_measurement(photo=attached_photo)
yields 722806.7gal
